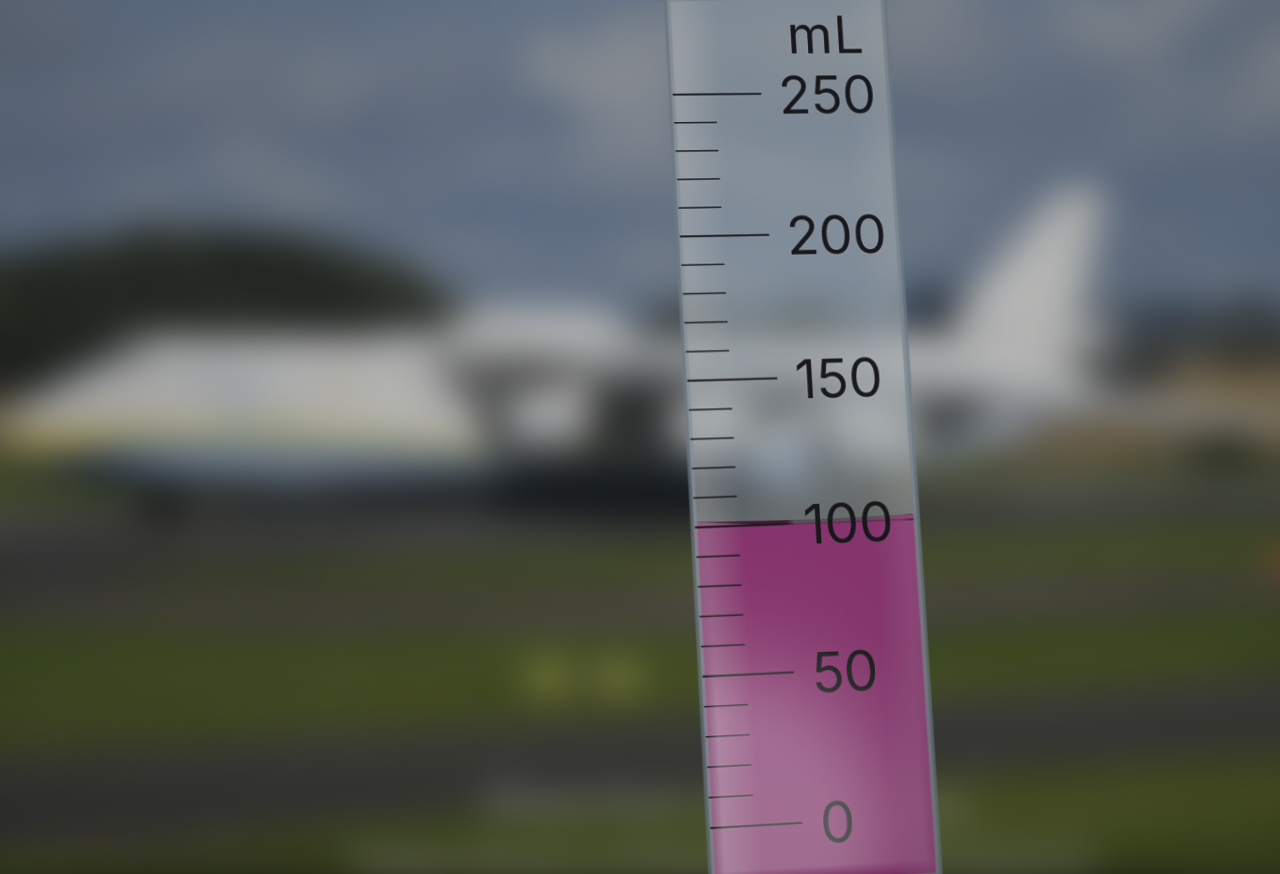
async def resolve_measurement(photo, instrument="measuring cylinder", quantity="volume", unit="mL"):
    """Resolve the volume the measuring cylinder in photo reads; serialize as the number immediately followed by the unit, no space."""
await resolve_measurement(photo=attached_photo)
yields 100mL
